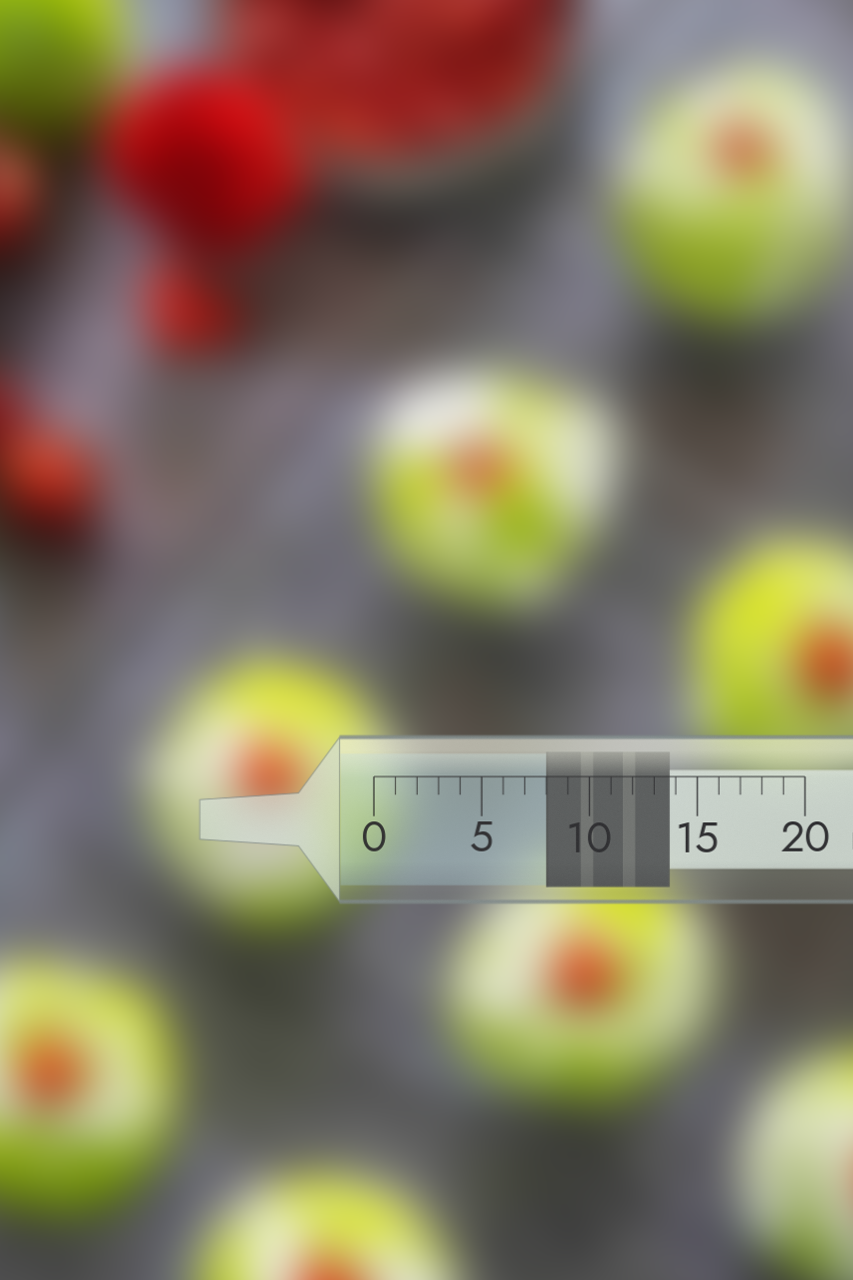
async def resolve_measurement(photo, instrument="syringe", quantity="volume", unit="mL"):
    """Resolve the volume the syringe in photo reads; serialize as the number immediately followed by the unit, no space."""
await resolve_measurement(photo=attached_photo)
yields 8mL
